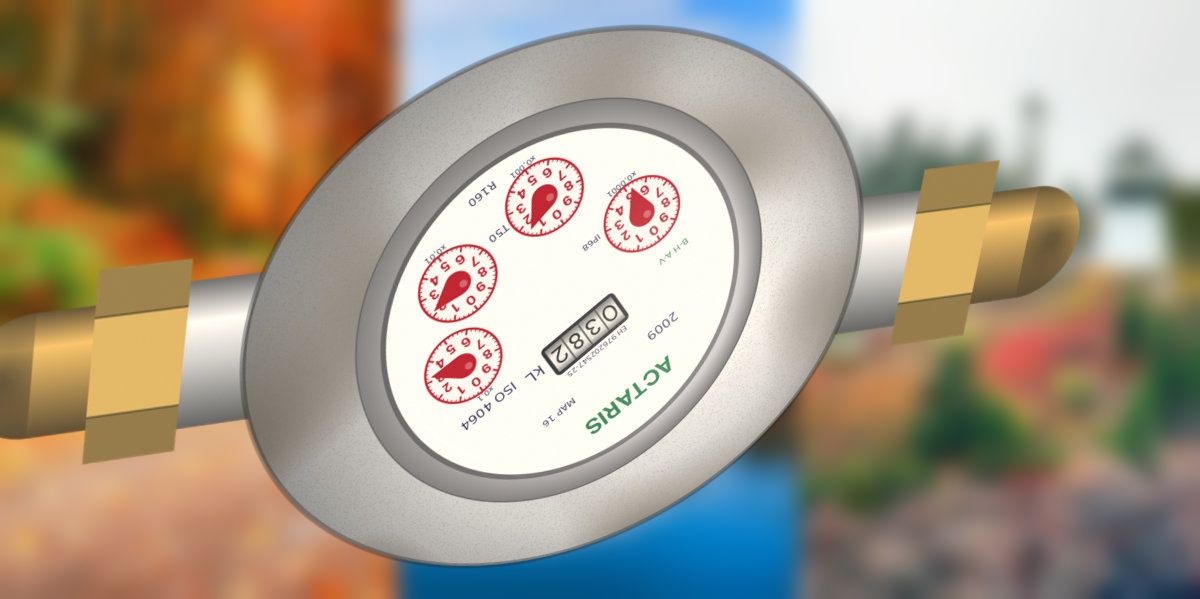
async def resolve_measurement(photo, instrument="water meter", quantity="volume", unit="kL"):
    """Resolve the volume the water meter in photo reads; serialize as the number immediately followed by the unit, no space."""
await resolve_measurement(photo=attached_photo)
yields 382.3215kL
